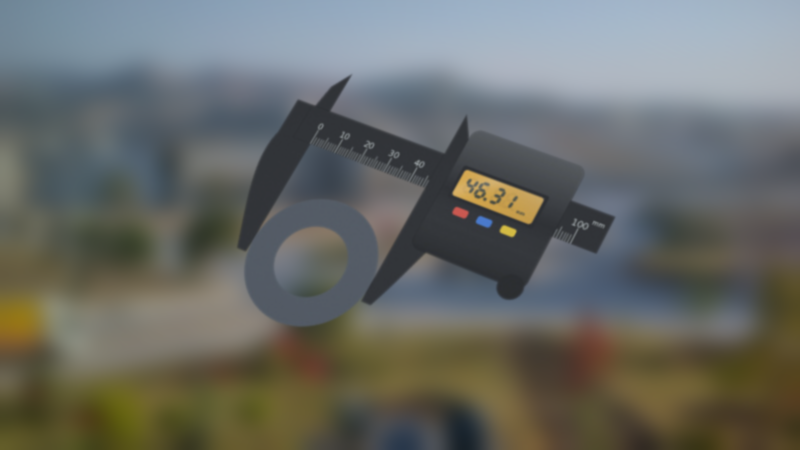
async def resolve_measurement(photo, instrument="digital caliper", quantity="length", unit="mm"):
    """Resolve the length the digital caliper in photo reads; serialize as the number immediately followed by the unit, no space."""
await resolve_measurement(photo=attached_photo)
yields 46.31mm
